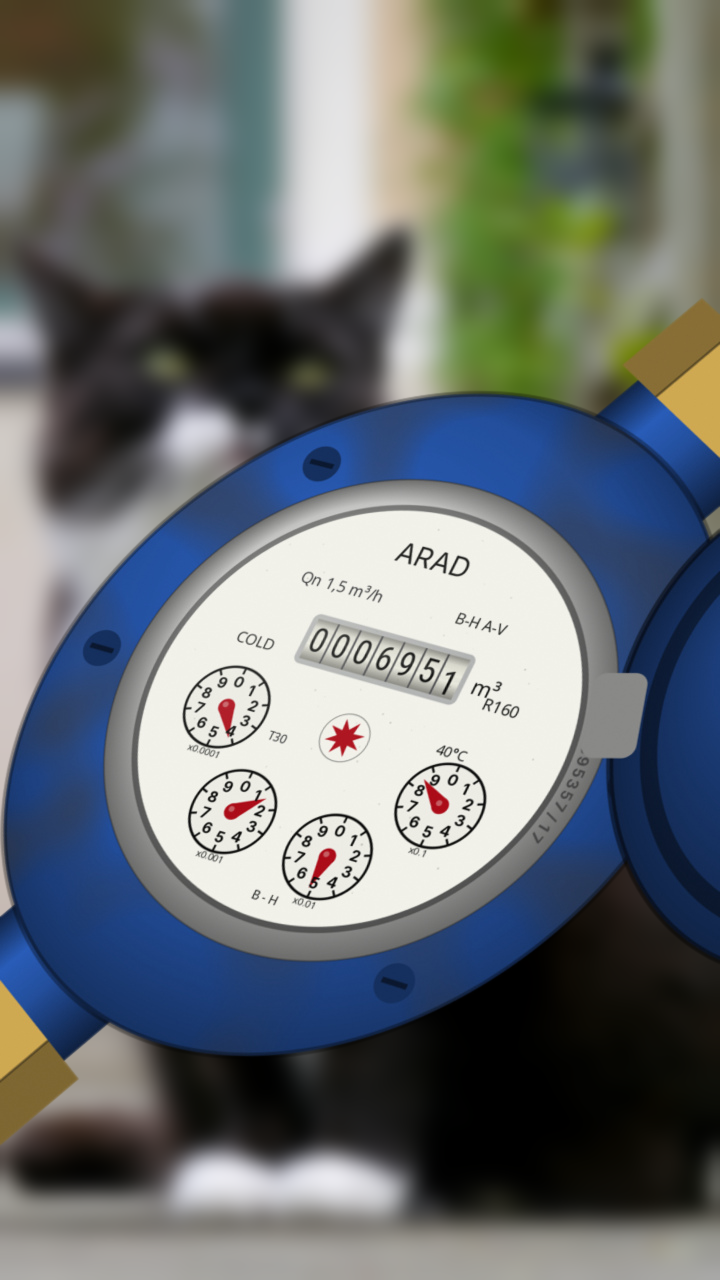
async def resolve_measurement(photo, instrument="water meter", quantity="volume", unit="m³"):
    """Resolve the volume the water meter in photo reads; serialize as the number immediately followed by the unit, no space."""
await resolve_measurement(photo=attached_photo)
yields 6950.8514m³
